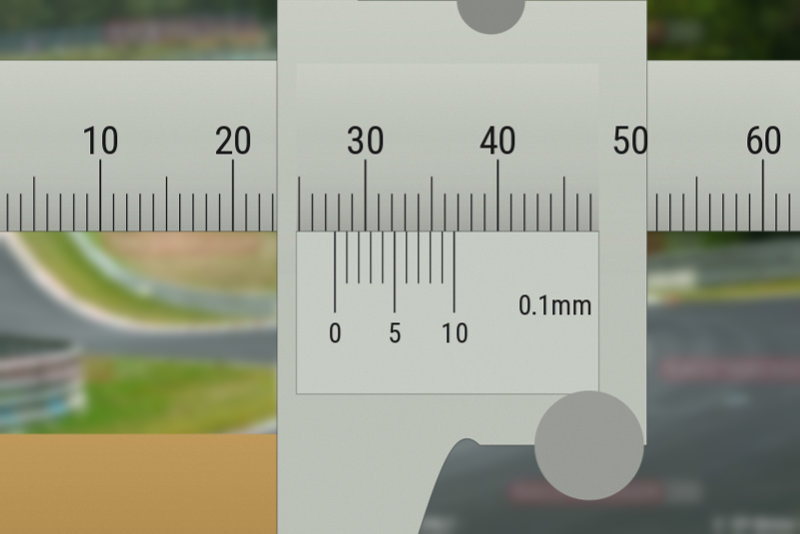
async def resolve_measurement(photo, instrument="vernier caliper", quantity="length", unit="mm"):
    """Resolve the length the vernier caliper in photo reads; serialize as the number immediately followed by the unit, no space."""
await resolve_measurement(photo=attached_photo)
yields 27.7mm
